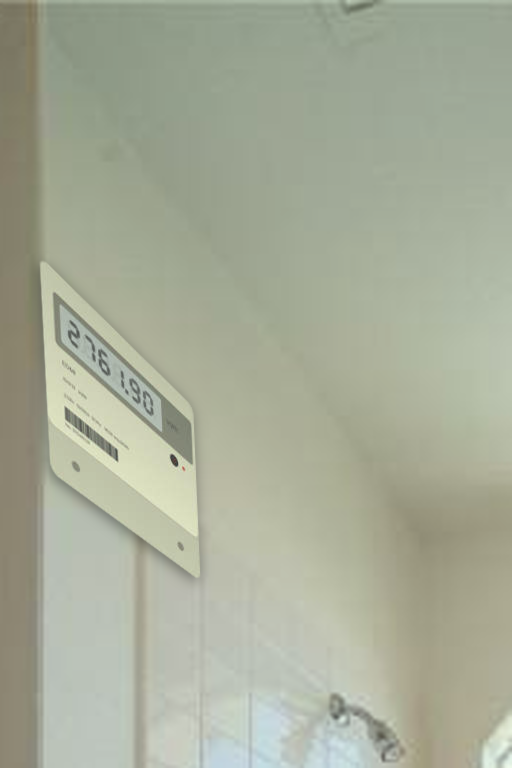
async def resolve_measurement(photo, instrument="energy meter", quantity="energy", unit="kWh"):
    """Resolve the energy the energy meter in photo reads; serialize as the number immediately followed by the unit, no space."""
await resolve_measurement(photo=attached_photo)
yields 2761.90kWh
